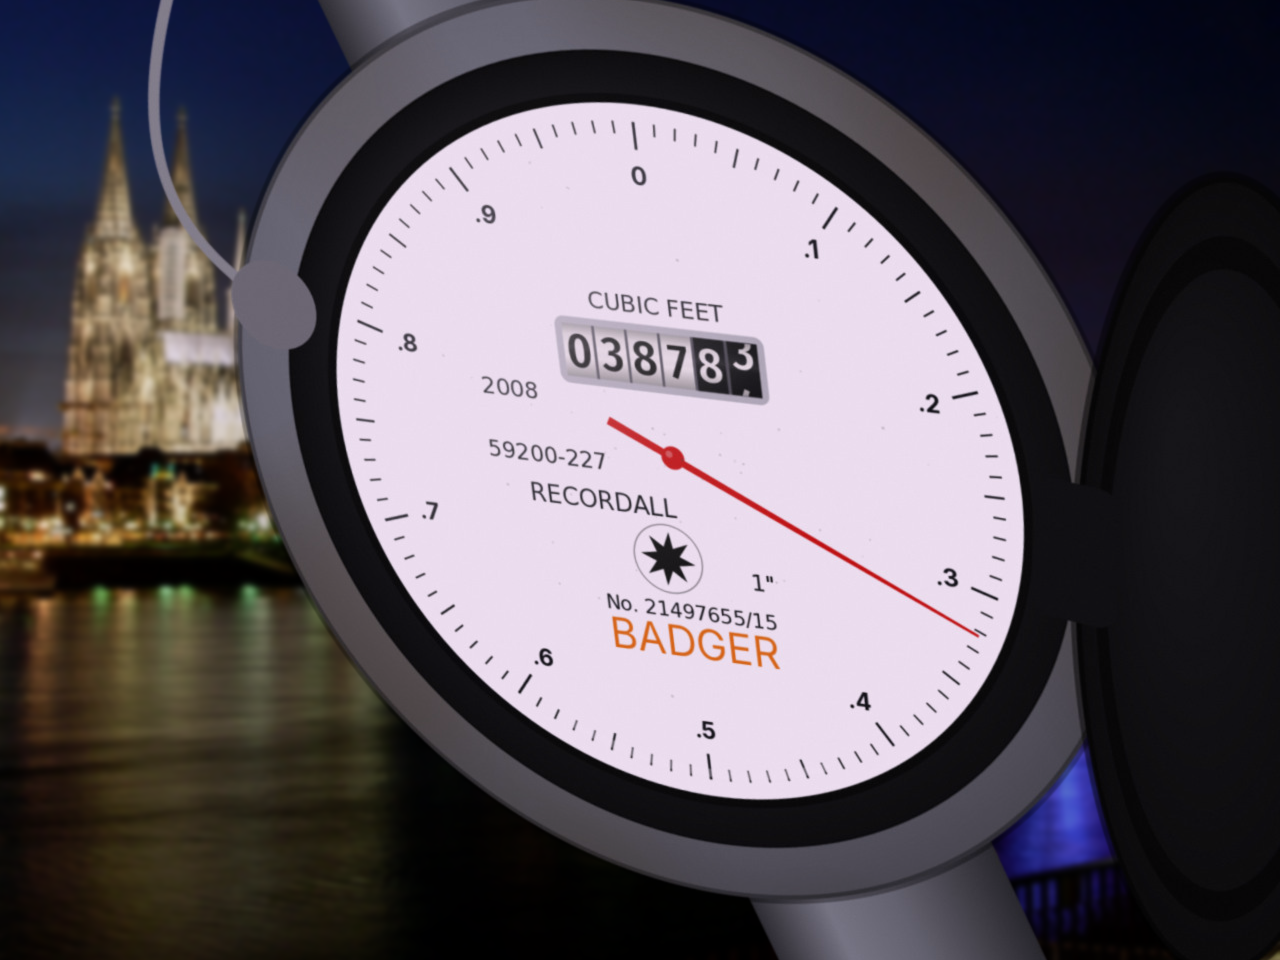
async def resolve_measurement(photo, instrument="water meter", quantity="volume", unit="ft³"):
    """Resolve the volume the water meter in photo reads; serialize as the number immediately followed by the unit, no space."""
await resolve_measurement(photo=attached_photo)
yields 38783.32ft³
